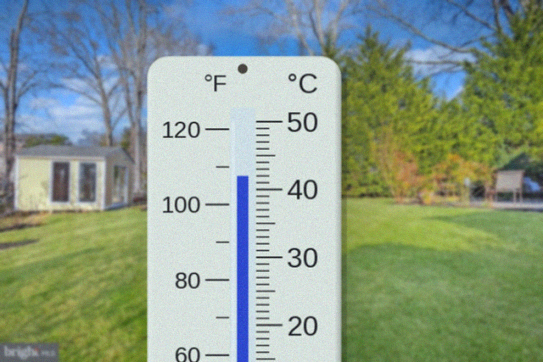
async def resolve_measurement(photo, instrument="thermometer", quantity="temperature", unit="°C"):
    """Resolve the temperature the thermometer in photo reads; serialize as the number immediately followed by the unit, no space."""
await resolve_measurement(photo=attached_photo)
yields 42°C
